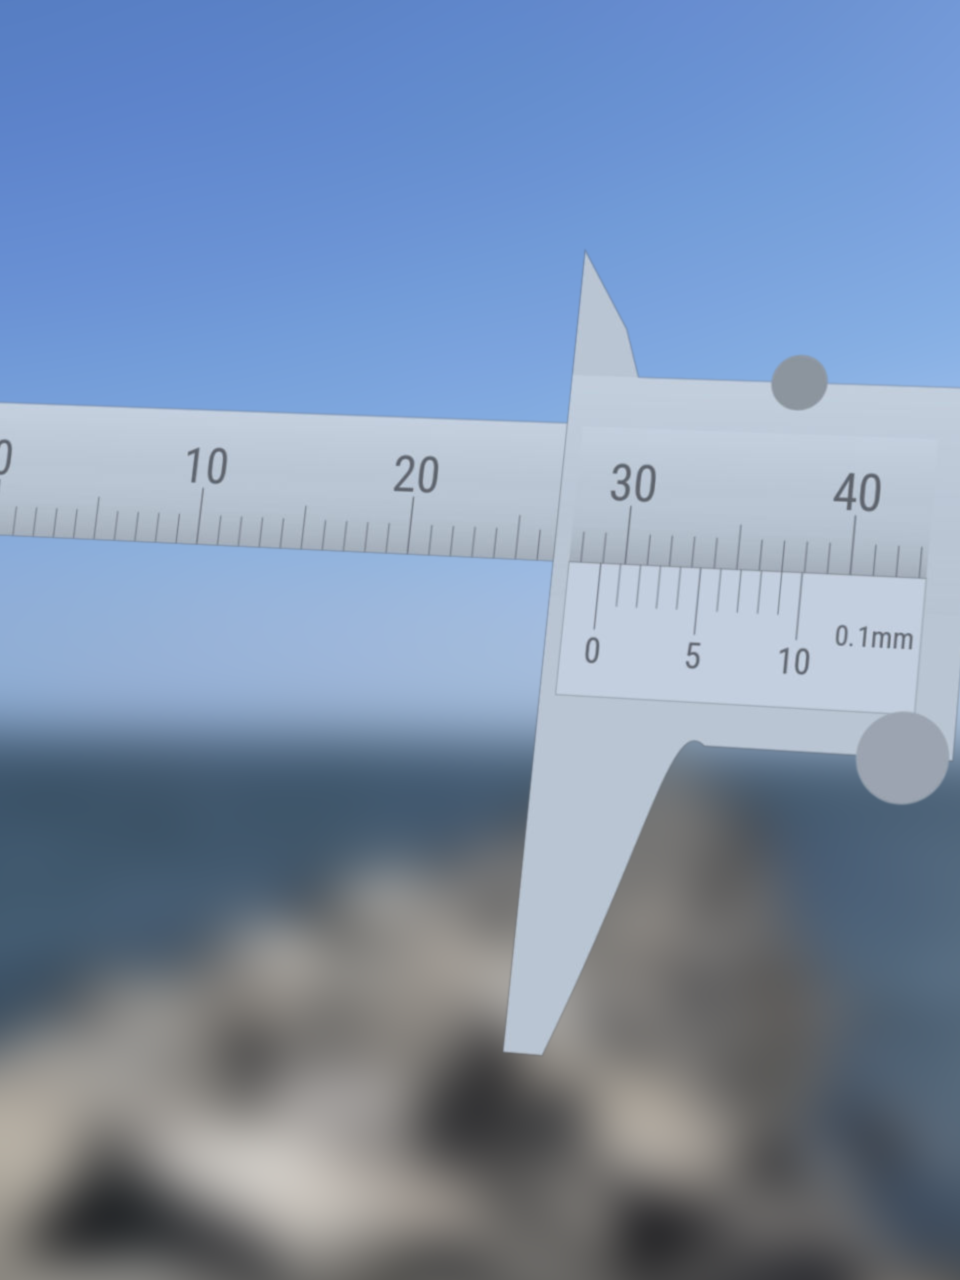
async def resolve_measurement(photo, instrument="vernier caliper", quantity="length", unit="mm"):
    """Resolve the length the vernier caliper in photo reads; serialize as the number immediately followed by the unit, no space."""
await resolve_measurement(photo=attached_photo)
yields 28.9mm
